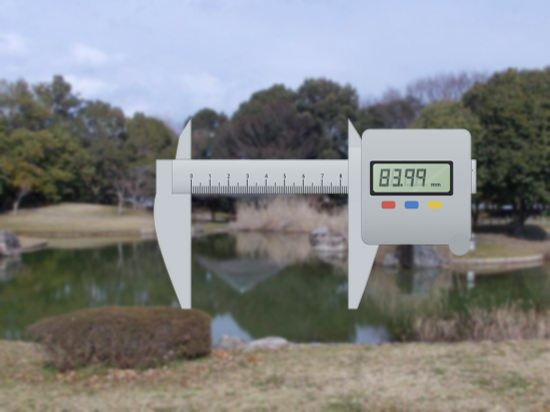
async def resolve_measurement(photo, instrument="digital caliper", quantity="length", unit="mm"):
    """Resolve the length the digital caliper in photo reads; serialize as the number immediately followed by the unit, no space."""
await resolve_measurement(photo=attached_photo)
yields 83.99mm
